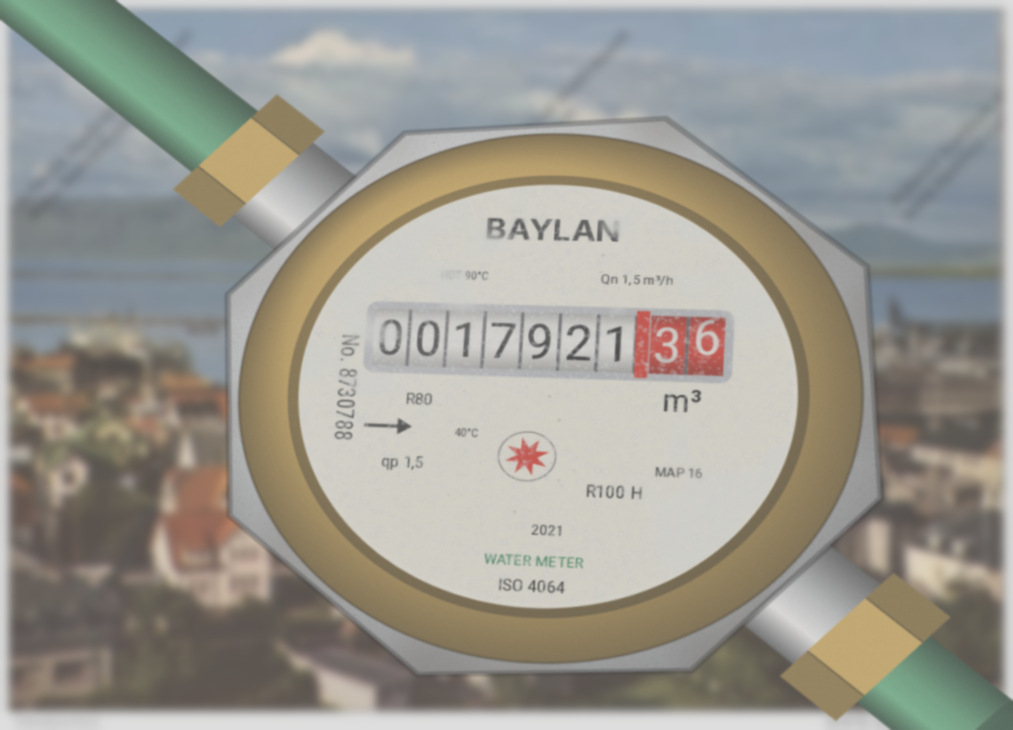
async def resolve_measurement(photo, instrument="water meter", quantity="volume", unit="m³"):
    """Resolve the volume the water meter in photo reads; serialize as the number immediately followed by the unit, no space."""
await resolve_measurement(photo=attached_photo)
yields 17921.36m³
